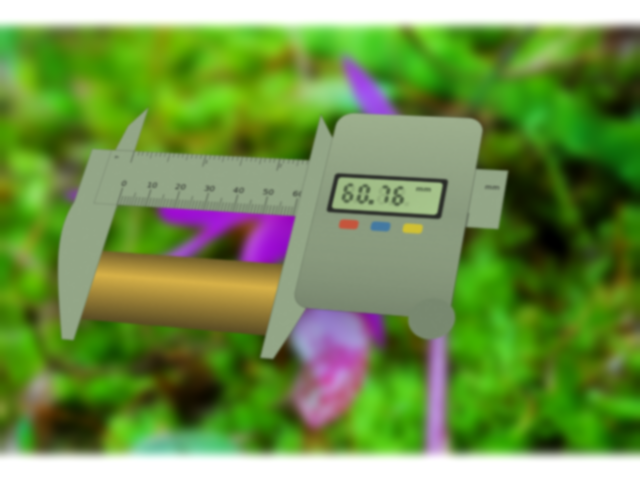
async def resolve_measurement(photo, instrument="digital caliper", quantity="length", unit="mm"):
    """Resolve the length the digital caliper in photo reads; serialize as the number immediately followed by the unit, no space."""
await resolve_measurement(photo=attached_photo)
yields 60.76mm
